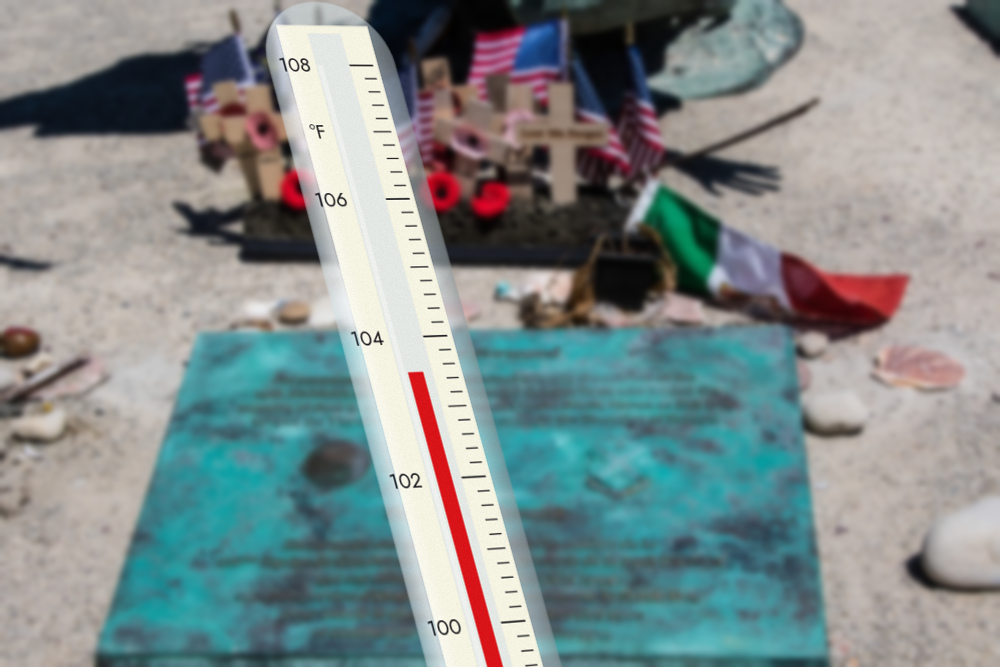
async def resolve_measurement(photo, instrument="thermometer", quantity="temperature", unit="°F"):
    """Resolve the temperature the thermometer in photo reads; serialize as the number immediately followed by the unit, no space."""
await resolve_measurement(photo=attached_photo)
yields 103.5°F
